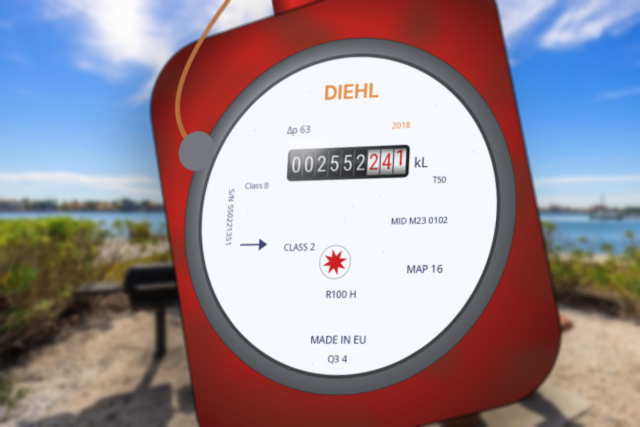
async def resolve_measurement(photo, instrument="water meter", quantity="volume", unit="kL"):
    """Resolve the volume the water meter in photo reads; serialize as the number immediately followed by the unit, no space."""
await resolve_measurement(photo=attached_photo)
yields 2552.241kL
